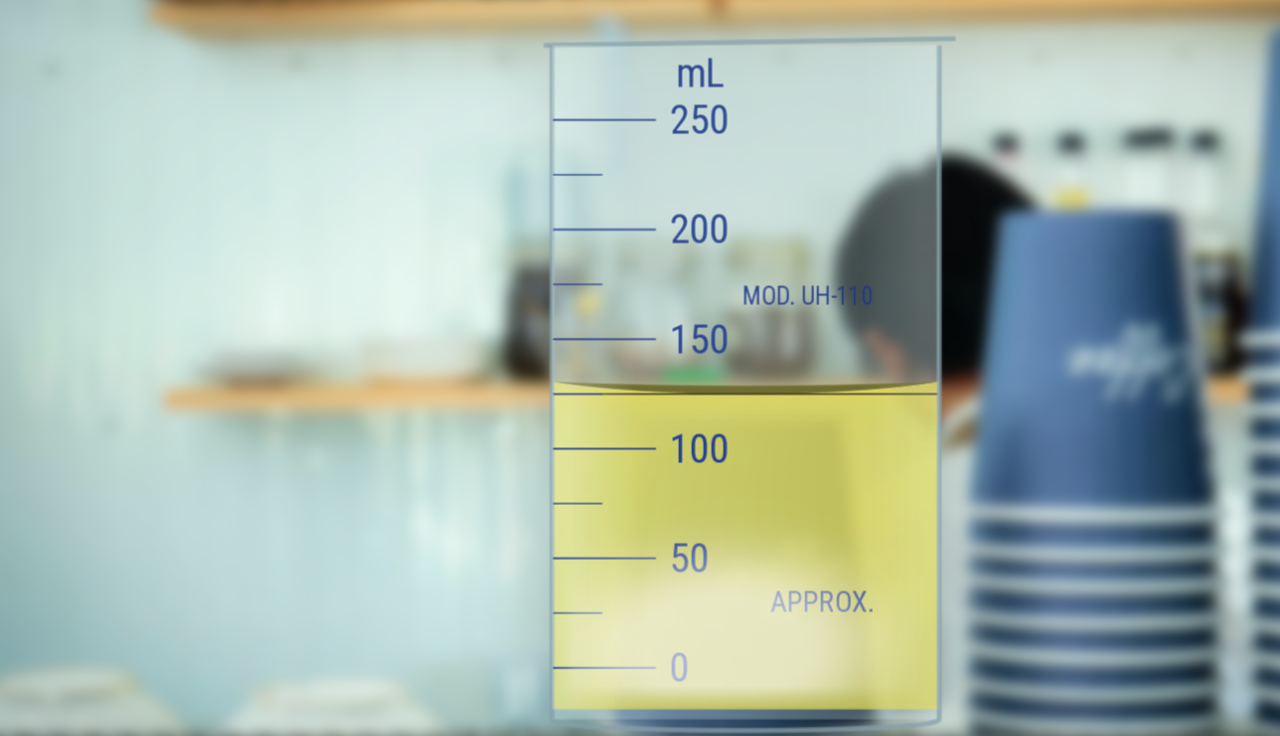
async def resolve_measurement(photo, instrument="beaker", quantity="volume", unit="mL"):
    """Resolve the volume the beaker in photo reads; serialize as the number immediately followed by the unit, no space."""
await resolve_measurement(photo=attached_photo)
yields 125mL
